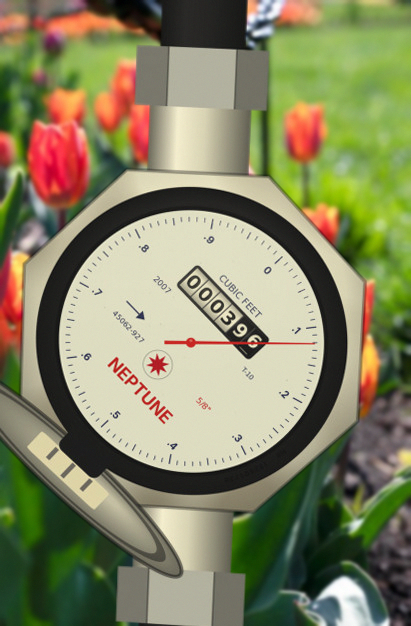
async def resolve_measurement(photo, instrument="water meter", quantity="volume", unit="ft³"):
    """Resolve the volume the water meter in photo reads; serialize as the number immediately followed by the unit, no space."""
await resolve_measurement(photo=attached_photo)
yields 396.12ft³
